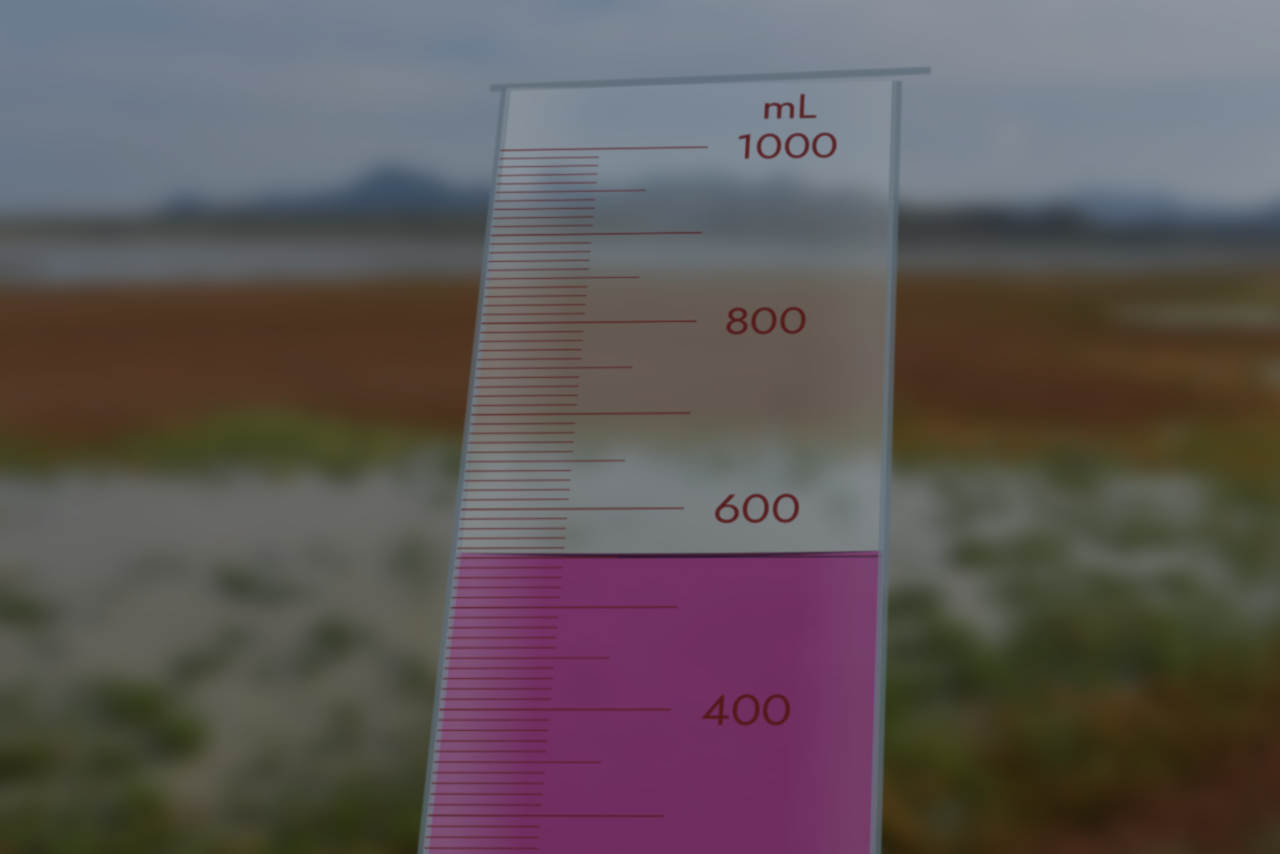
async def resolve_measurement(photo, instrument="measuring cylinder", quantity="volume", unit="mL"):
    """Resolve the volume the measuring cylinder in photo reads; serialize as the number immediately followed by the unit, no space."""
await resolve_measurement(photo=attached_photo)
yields 550mL
